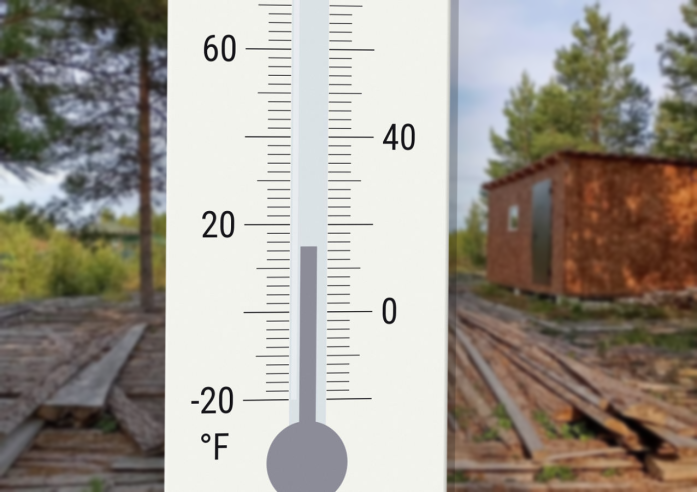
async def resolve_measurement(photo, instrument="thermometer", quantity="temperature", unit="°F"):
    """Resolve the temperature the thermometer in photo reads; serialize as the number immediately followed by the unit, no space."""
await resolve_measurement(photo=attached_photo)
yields 15°F
